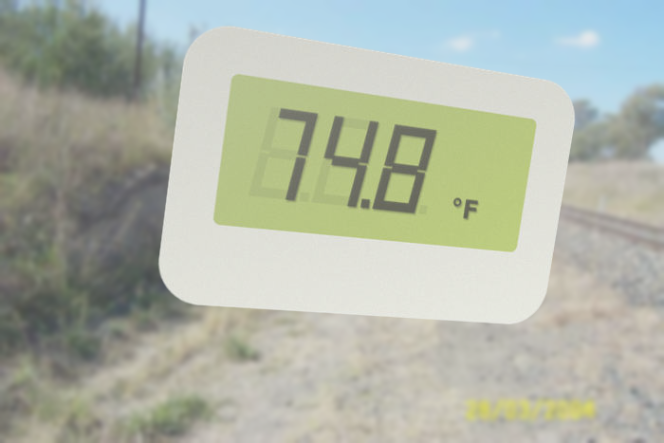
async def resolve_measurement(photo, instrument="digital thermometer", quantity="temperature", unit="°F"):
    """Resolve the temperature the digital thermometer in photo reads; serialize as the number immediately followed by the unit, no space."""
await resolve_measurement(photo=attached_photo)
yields 74.8°F
